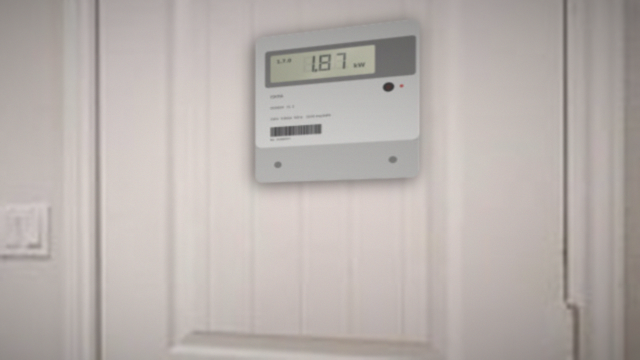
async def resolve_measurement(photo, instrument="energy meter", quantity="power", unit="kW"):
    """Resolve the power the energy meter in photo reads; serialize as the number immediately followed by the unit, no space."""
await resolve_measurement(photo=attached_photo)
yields 1.87kW
